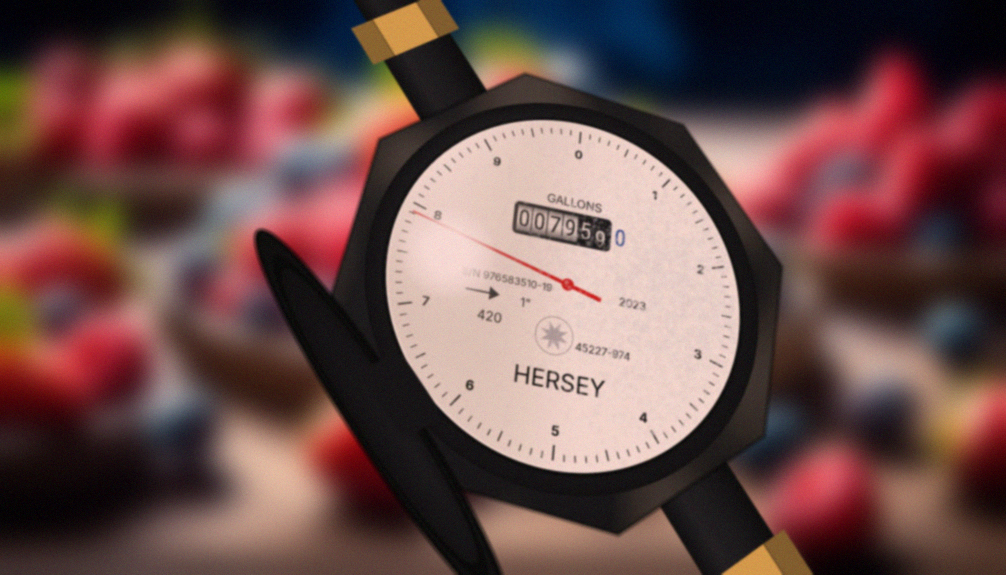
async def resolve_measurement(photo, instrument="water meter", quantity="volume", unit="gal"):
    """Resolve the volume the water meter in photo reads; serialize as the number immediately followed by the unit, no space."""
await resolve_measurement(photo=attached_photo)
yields 79587.9gal
